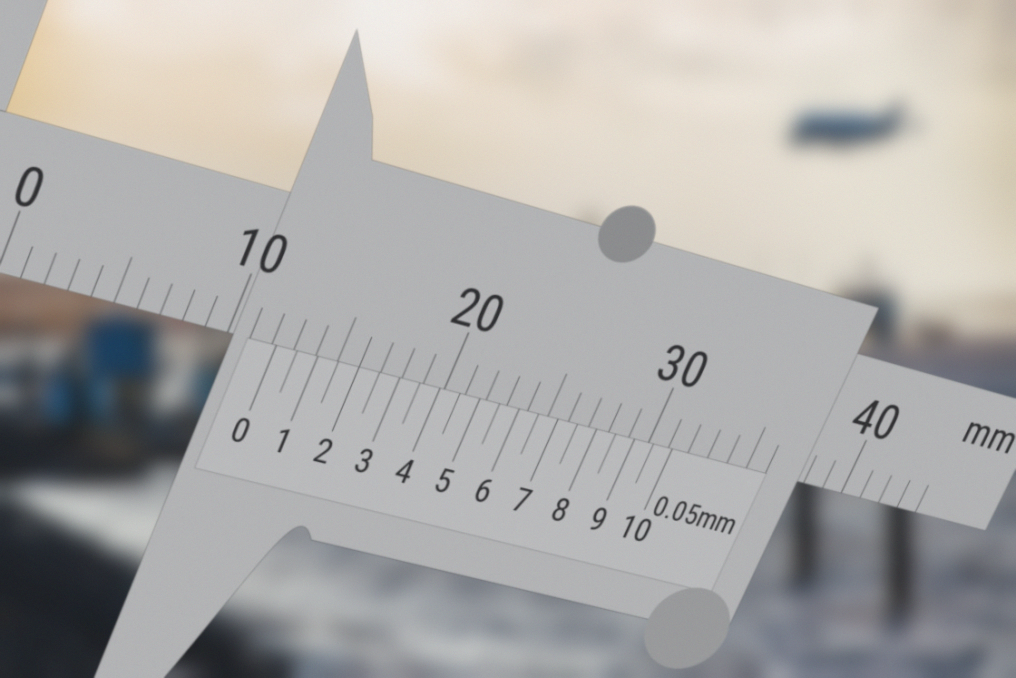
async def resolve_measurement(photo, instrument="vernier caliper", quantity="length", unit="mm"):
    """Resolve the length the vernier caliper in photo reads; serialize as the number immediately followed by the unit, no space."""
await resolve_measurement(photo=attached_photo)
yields 12.2mm
